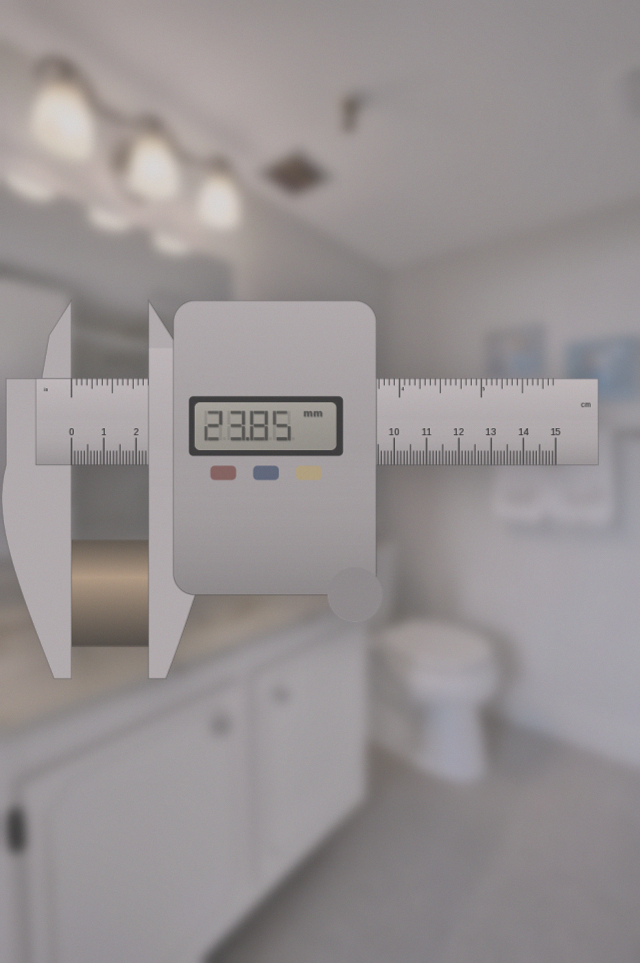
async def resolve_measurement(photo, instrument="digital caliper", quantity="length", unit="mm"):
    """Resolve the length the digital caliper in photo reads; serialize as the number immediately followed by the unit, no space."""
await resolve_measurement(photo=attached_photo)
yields 23.85mm
